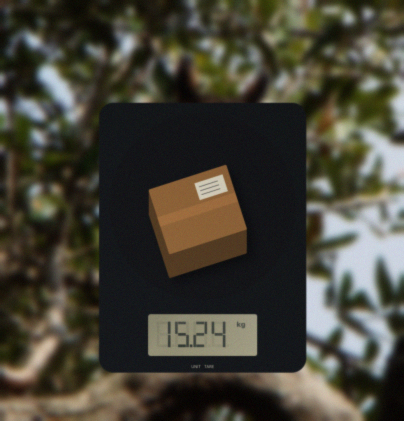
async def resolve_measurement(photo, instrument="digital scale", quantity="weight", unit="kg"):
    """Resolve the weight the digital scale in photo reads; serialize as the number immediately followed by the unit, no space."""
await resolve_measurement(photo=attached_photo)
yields 15.24kg
